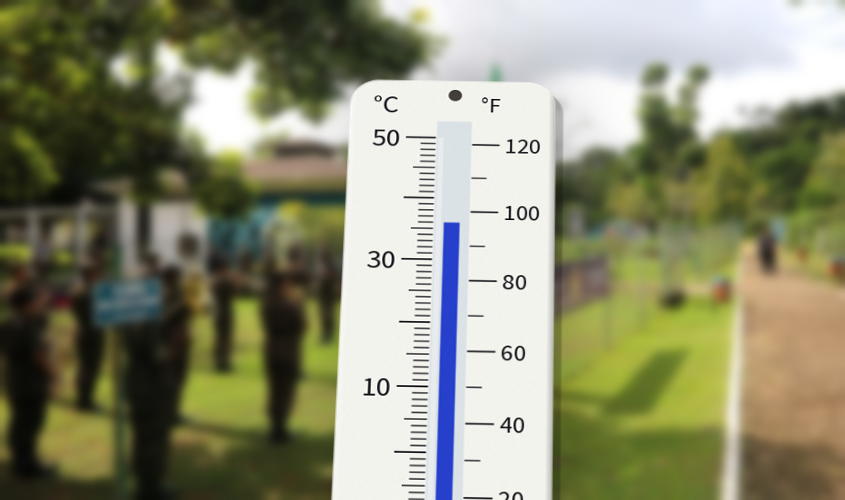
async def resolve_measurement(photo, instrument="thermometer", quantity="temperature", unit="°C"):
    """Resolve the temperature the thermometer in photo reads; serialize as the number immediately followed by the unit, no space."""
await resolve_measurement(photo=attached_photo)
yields 36°C
